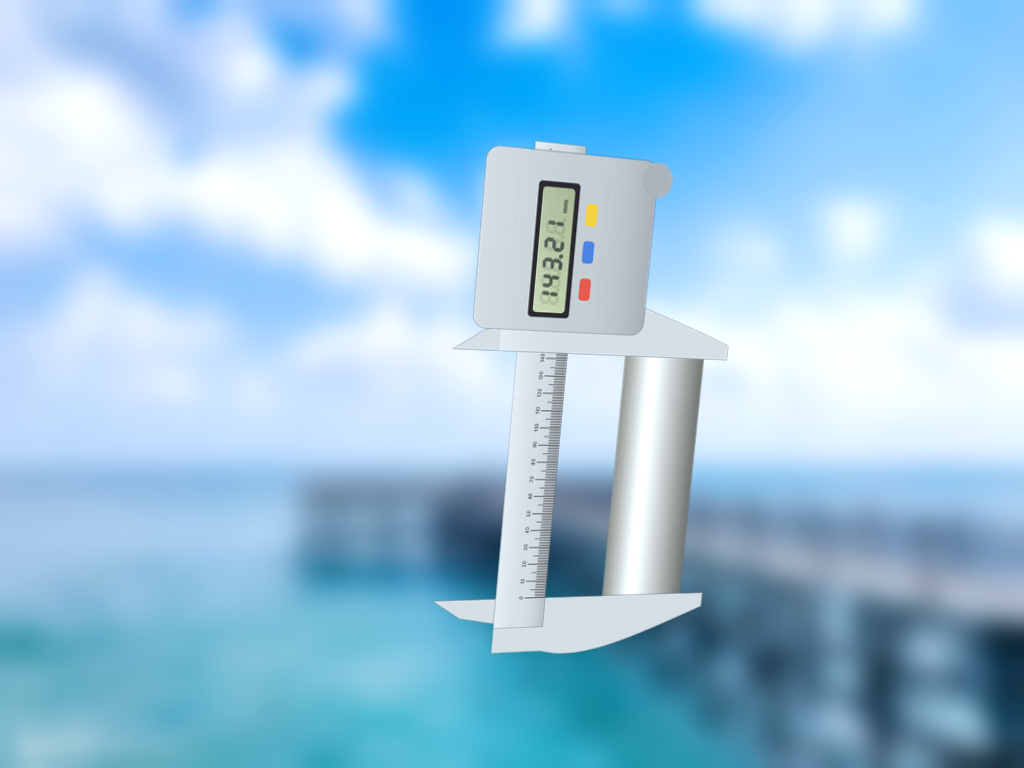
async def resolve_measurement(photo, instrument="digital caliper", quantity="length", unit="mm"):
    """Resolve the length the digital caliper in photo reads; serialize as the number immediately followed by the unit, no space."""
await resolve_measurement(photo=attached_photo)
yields 143.21mm
